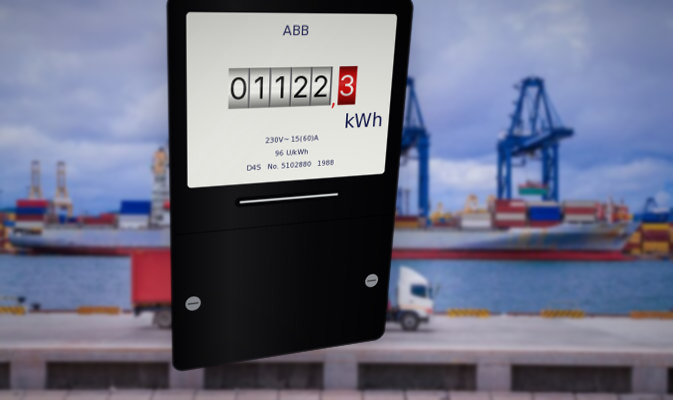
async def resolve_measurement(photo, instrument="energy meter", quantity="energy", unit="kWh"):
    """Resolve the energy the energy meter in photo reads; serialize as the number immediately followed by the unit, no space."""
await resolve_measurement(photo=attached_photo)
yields 1122.3kWh
